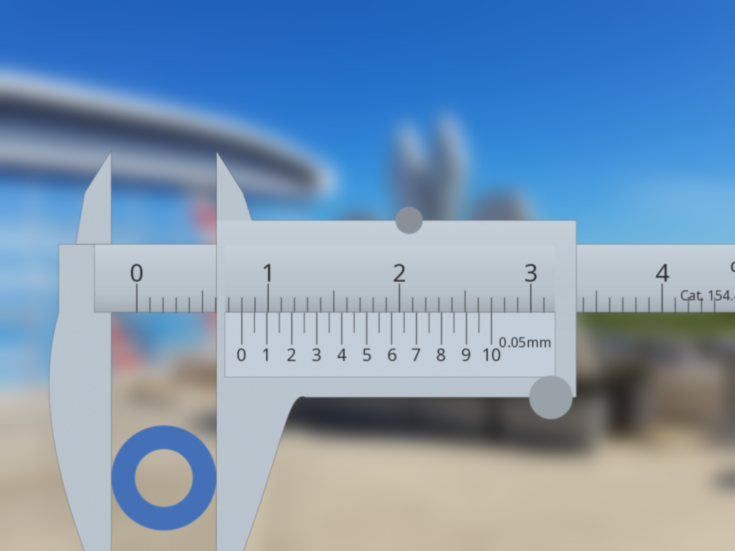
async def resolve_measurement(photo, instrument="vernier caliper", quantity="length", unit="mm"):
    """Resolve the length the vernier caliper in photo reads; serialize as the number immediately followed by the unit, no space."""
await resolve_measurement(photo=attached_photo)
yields 8.0mm
